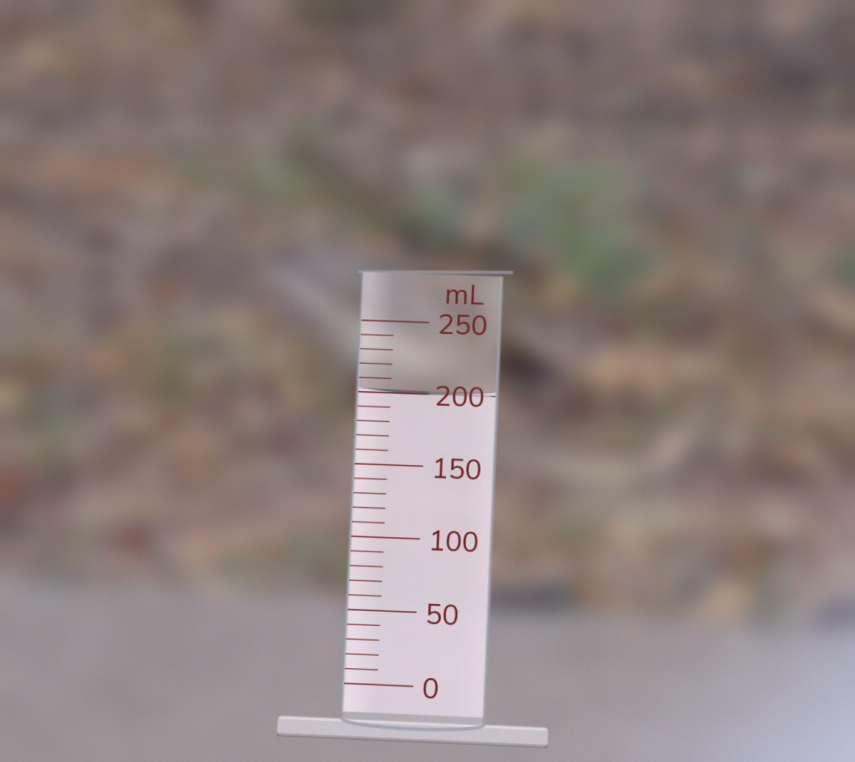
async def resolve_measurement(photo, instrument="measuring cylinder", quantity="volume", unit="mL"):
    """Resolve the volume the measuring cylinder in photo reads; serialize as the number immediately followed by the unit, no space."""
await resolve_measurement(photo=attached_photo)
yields 200mL
